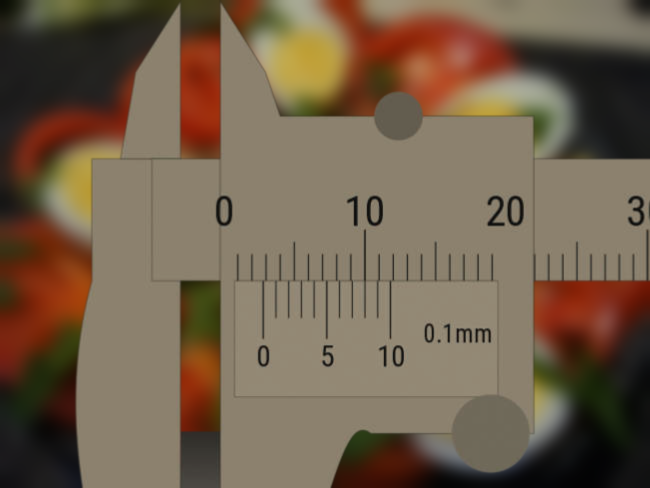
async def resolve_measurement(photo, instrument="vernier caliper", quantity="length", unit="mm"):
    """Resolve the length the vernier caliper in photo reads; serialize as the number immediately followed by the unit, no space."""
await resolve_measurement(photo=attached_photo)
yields 2.8mm
